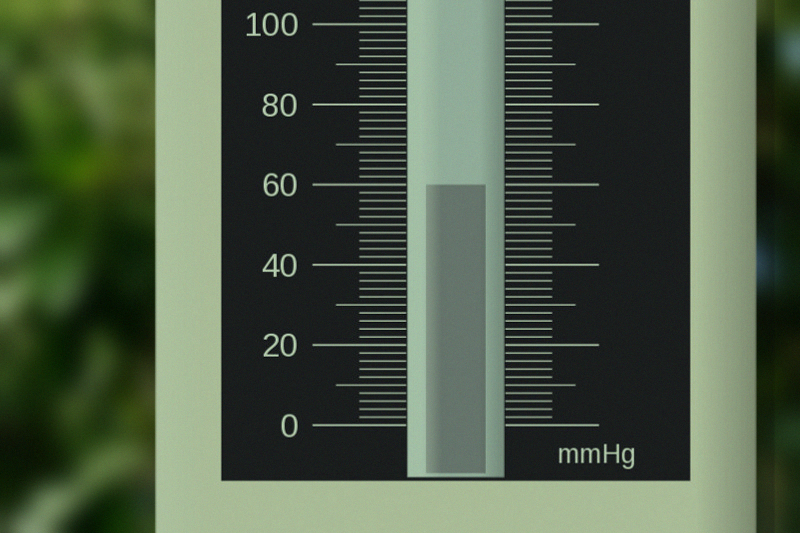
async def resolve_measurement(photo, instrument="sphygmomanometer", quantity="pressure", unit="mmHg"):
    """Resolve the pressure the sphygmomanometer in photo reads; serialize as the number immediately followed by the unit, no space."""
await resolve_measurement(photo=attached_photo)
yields 60mmHg
